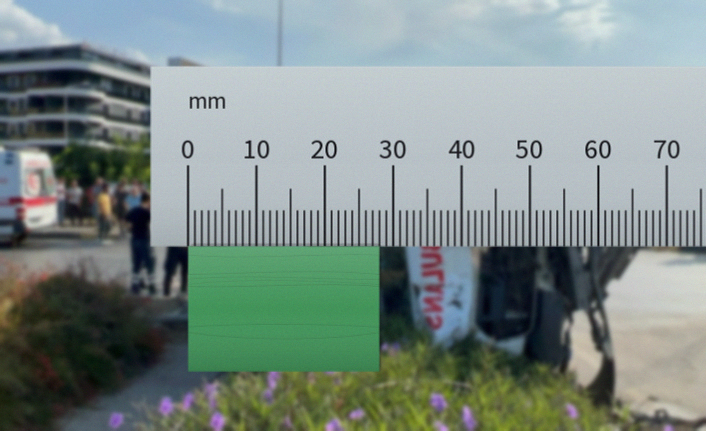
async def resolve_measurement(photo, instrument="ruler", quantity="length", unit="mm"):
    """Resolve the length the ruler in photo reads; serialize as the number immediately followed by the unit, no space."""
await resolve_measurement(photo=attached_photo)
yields 28mm
